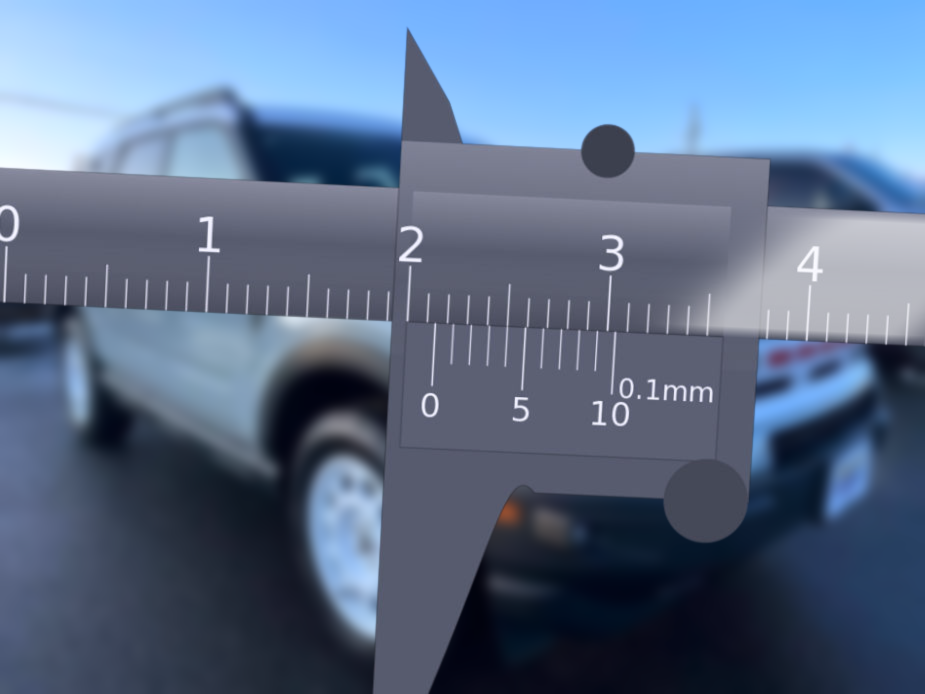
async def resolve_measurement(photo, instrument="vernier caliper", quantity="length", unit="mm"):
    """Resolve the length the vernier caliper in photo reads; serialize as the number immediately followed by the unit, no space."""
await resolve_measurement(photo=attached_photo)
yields 21.4mm
